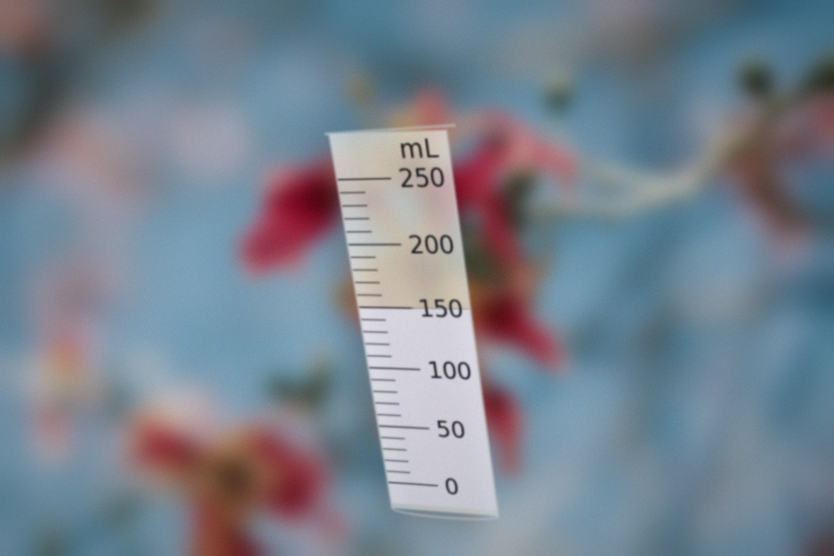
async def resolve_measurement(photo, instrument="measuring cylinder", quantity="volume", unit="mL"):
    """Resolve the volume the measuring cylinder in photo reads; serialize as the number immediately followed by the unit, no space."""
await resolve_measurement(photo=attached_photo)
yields 150mL
